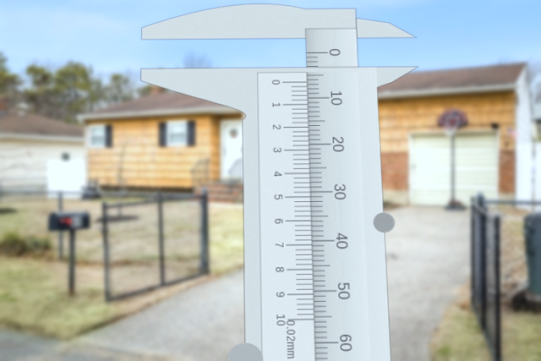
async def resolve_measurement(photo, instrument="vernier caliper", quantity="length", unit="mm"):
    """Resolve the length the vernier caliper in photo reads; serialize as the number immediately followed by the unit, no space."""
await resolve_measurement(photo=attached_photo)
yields 6.5mm
